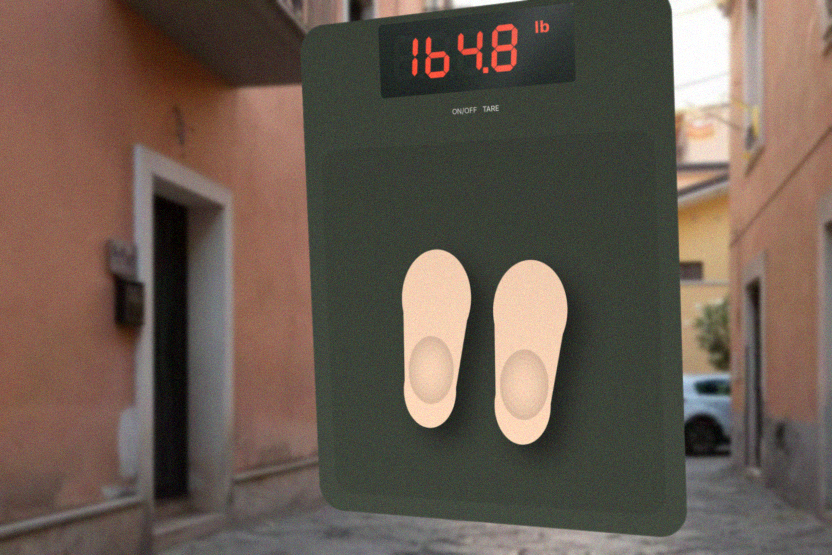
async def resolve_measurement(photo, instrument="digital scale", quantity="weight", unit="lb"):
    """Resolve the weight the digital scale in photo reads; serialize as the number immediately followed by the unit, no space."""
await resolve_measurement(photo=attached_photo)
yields 164.8lb
